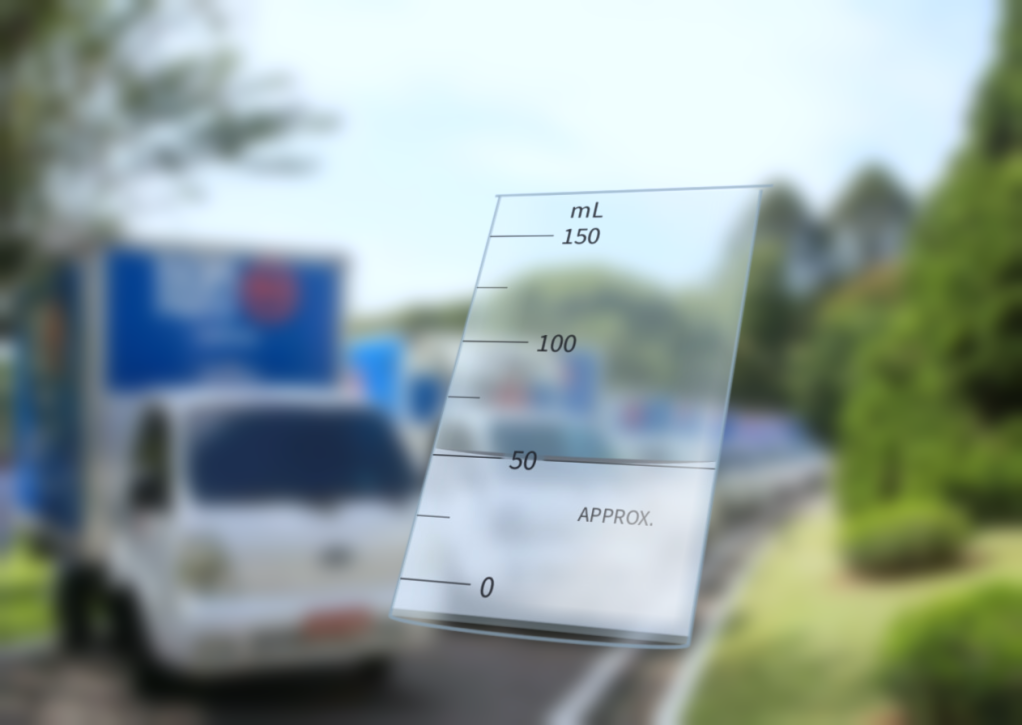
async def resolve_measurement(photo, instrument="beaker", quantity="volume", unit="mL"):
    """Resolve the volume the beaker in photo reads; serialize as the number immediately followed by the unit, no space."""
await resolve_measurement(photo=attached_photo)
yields 50mL
